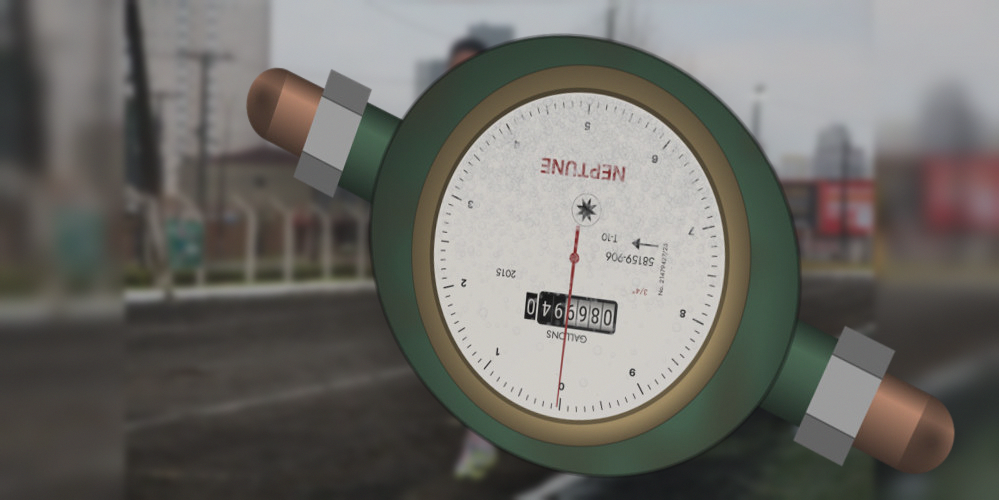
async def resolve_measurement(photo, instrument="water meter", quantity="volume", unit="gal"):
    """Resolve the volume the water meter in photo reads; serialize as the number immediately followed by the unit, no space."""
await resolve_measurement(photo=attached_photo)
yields 869940.0gal
